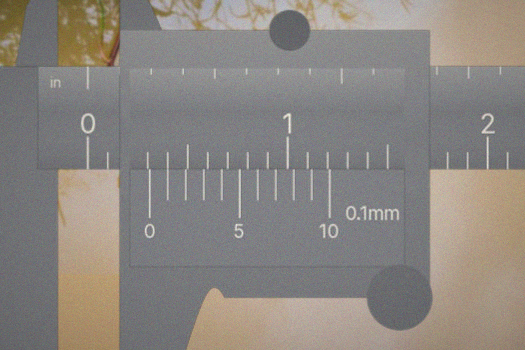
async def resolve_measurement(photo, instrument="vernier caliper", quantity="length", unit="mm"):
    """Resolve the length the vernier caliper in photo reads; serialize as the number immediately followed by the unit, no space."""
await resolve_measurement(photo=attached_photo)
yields 3.1mm
